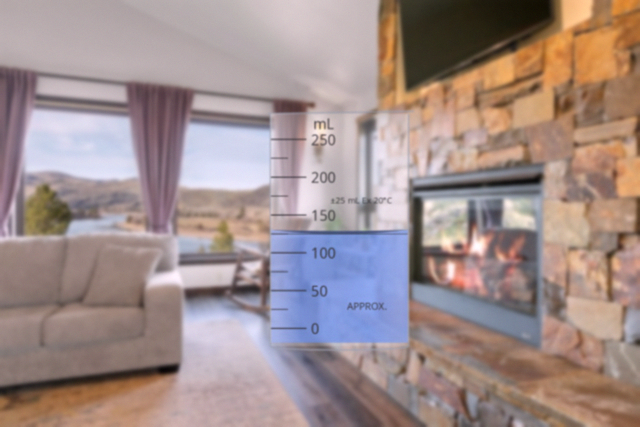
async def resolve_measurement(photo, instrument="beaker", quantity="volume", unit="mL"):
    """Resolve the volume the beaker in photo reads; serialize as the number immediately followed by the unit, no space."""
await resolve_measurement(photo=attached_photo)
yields 125mL
